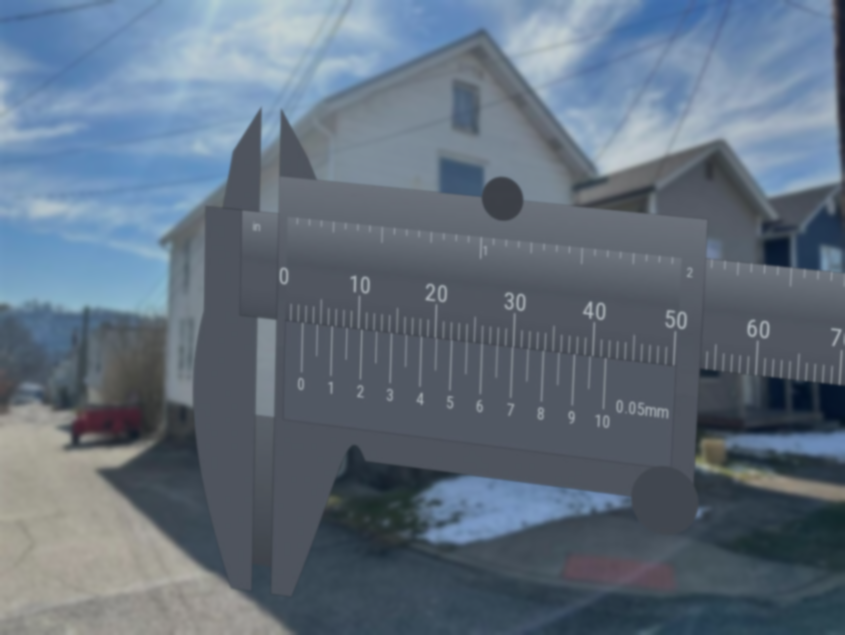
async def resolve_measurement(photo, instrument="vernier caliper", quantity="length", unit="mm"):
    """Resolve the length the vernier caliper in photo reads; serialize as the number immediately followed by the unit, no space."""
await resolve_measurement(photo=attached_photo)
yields 2.6mm
